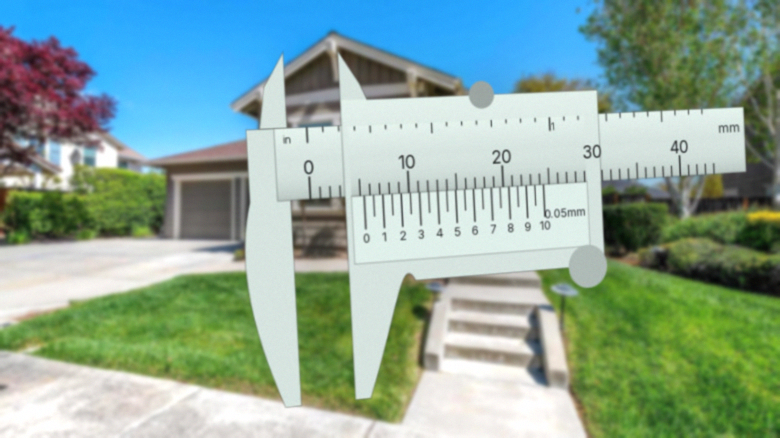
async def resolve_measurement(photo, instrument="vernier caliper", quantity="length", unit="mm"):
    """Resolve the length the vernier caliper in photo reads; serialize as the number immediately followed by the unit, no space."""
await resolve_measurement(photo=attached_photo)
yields 5.4mm
